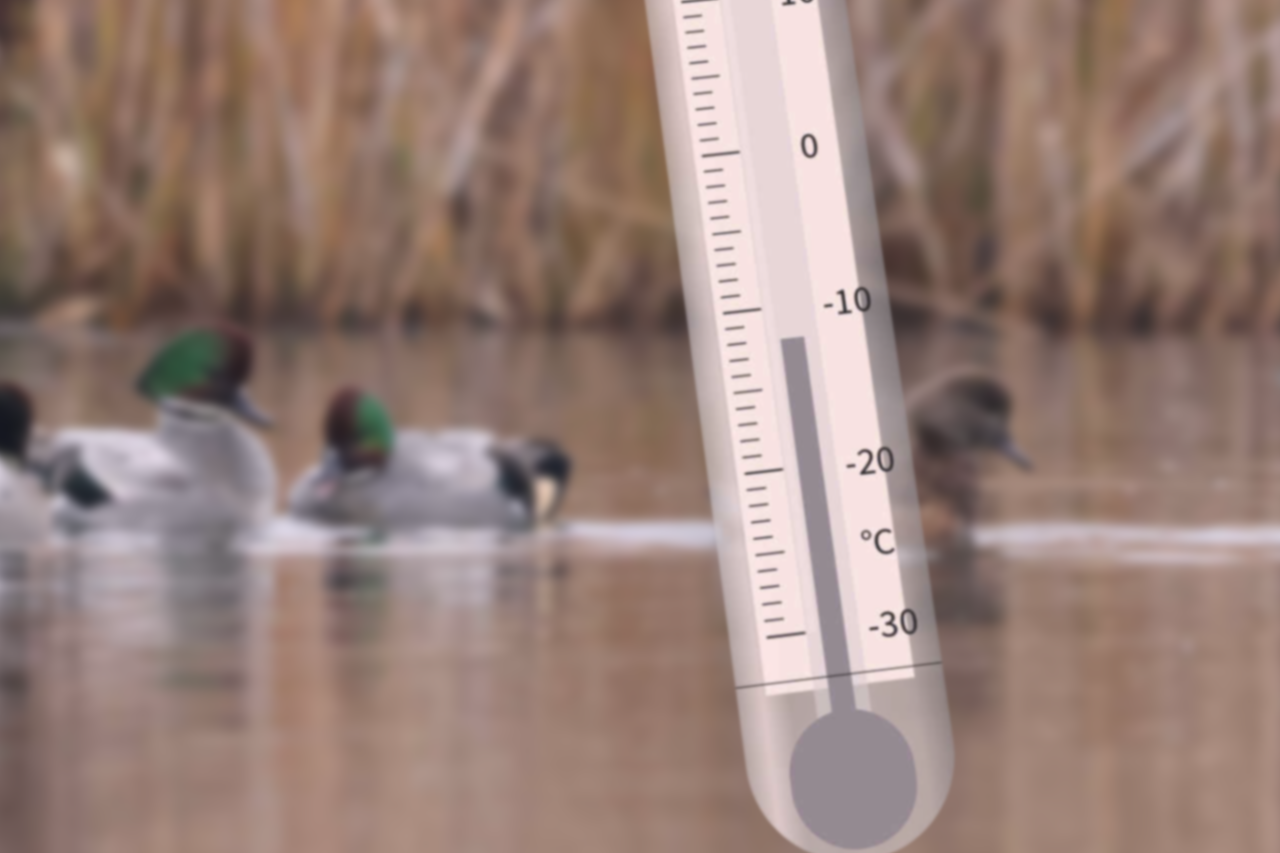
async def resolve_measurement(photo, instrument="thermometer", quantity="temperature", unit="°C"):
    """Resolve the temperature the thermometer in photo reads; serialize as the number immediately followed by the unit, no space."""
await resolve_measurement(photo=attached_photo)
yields -12°C
